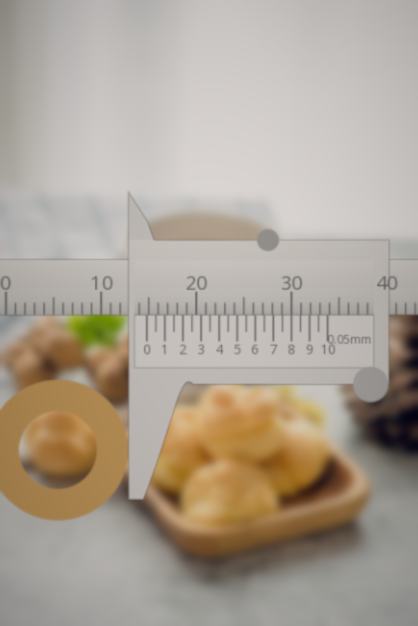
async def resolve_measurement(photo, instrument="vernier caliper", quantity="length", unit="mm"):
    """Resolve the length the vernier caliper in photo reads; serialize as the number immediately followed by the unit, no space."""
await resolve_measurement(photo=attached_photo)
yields 14.8mm
